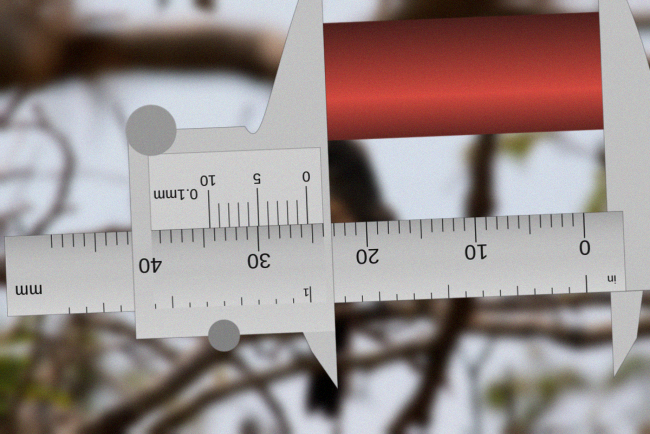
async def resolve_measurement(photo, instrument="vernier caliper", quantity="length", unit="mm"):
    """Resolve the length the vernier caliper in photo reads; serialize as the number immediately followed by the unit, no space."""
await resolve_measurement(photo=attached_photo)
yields 25.4mm
